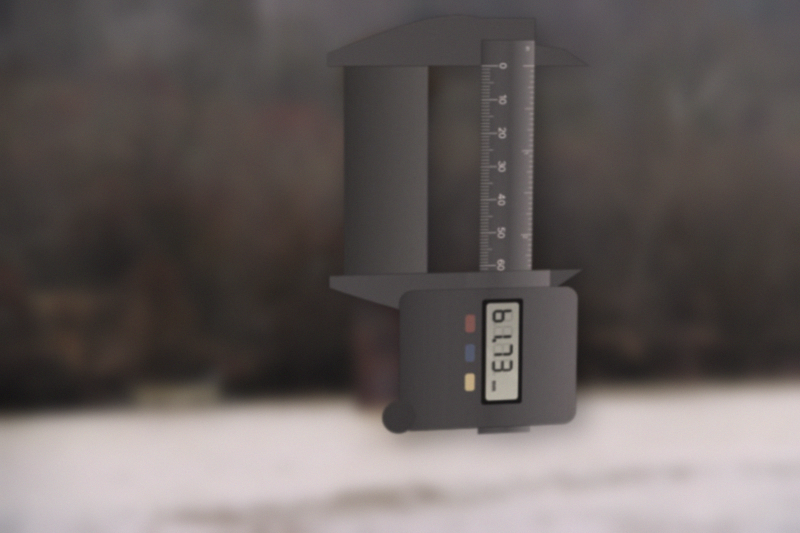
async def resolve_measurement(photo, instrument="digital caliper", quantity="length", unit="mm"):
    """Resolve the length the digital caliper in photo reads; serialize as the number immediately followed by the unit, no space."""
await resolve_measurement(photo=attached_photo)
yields 61.73mm
